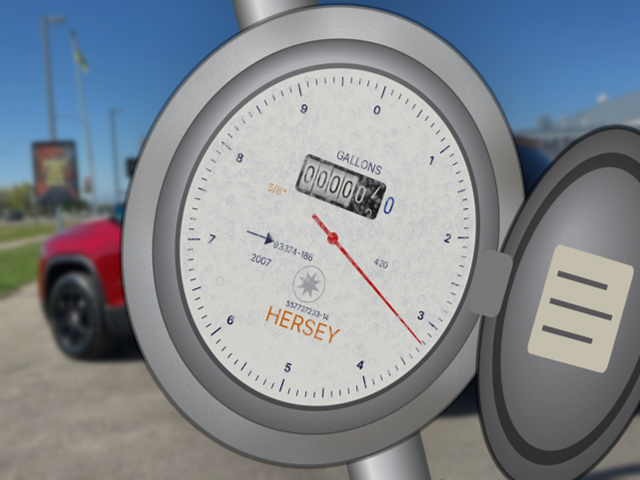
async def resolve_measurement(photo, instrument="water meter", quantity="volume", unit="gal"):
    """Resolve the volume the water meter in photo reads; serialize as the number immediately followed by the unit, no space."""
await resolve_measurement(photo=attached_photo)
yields 73.2gal
